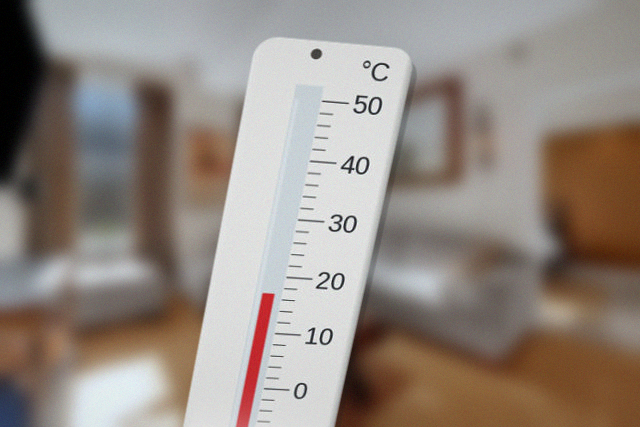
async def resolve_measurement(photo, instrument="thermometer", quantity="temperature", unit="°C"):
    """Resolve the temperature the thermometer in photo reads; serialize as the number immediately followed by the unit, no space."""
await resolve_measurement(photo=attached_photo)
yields 17°C
